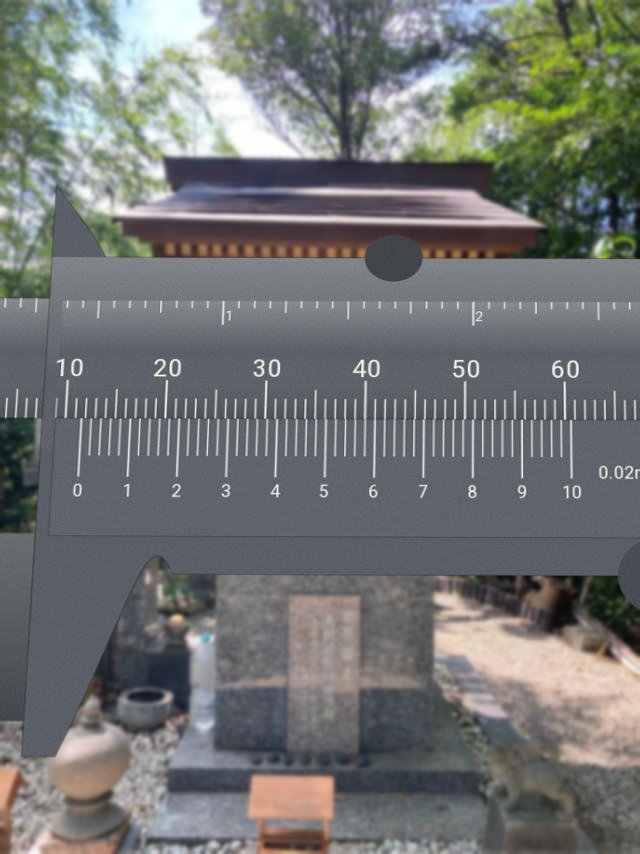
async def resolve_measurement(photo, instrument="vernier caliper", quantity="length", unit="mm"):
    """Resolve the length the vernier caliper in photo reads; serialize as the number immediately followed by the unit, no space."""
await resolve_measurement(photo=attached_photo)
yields 11.6mm
